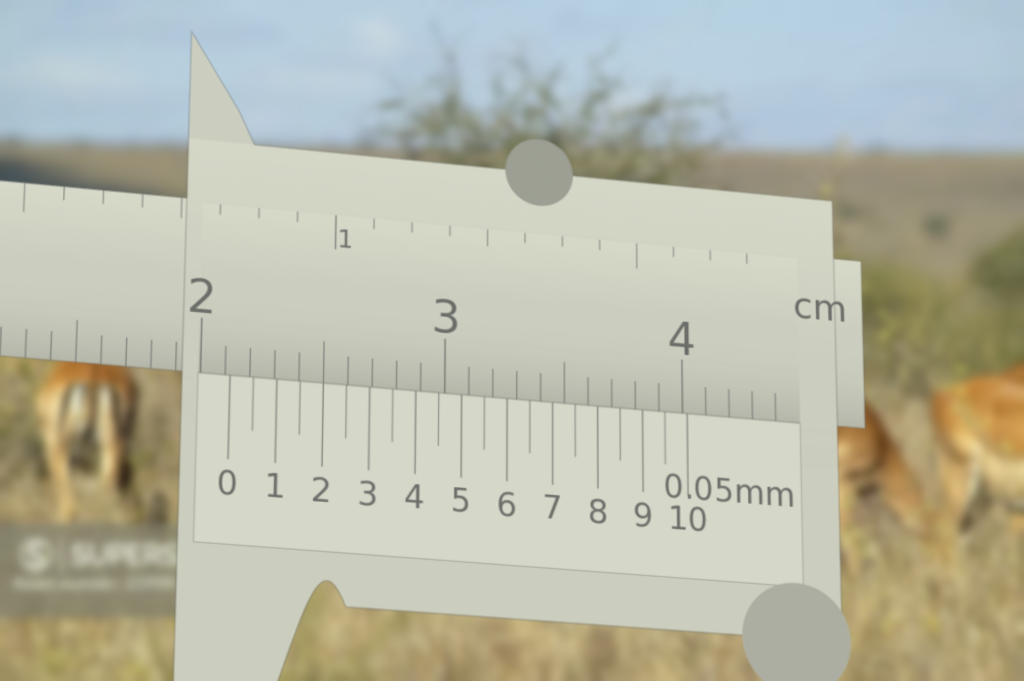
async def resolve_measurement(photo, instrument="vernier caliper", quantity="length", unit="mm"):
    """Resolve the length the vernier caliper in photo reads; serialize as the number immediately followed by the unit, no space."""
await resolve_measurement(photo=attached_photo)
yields 21.2mm
